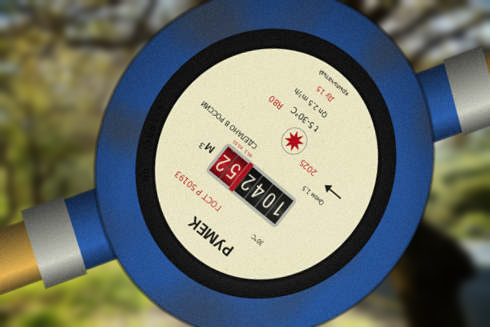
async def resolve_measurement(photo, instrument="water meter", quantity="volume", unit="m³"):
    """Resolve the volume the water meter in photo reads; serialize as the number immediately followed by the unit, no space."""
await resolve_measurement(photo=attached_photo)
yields 1042.52m³
